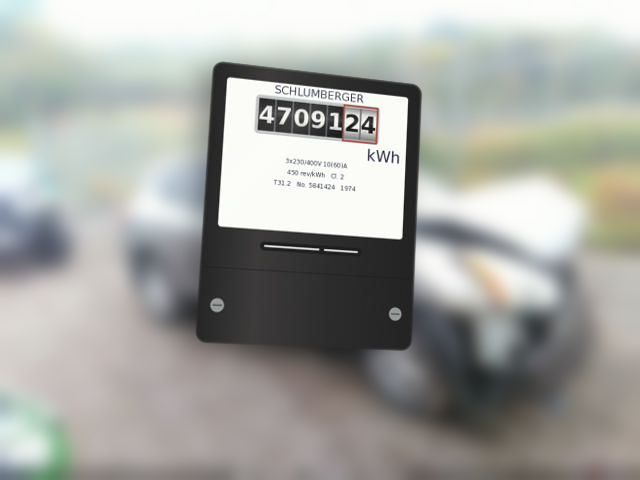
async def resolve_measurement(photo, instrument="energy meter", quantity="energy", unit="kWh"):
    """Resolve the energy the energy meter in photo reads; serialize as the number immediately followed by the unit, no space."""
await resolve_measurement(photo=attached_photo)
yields 47091.24kWh
